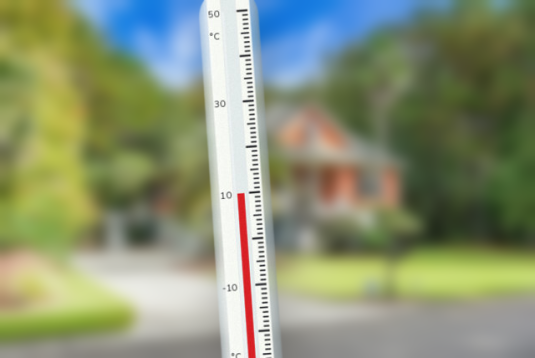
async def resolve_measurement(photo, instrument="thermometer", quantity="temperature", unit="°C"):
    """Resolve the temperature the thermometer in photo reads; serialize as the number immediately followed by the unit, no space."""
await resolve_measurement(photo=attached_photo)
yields 10°C
